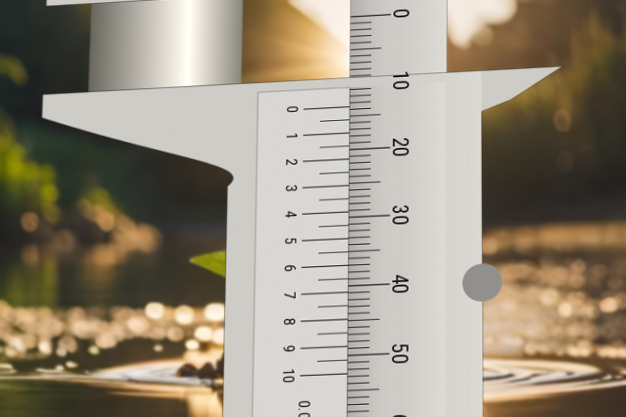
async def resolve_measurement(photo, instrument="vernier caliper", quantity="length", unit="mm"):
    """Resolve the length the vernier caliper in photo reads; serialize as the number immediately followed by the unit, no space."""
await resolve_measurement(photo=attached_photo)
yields 13.6mm
